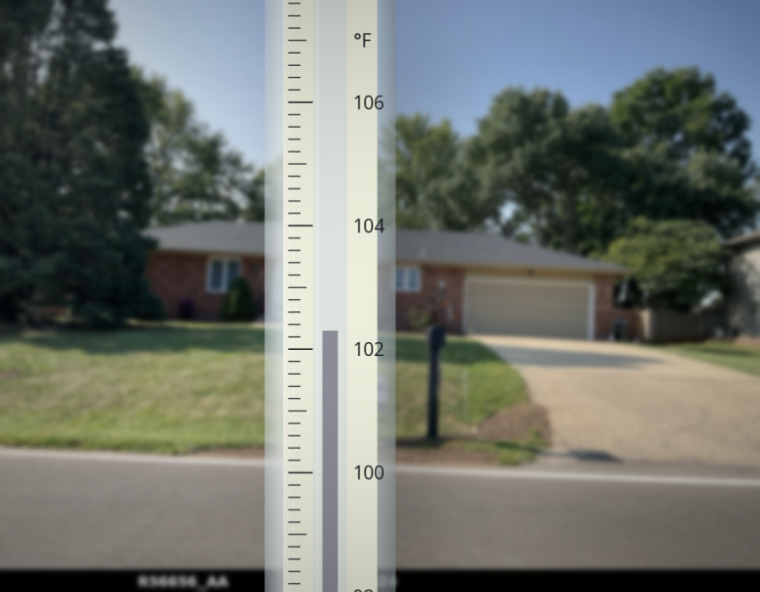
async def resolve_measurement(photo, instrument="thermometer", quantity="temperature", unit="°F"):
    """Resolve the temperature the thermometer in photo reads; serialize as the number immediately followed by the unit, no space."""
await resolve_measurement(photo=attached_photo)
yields 102.3°F
